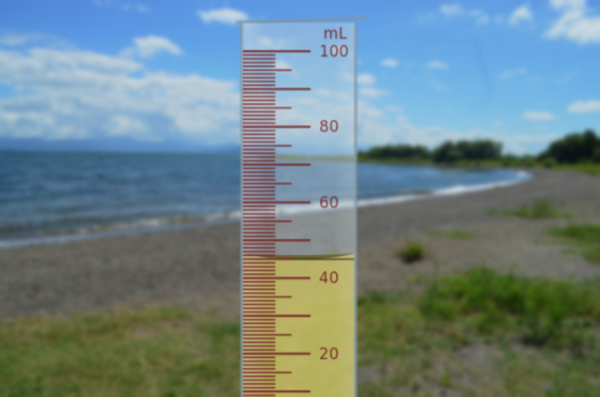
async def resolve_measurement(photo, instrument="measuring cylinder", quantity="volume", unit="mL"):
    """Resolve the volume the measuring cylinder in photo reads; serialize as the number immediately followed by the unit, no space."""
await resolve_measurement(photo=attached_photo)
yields 45mL
